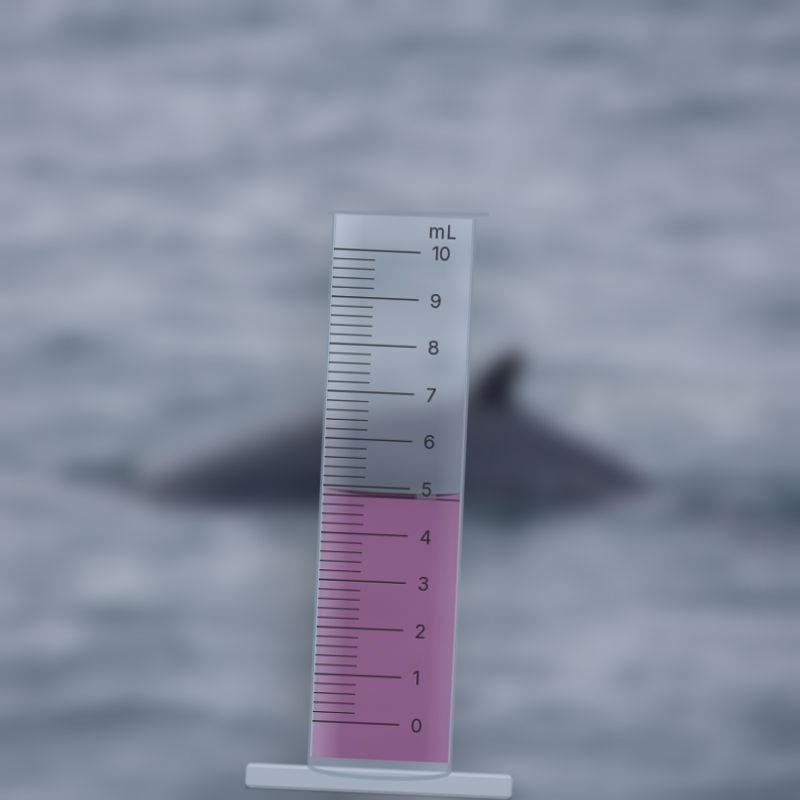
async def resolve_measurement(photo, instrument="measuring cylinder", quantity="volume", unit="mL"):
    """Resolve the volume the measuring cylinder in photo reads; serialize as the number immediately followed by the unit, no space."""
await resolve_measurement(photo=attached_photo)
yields 4.8mL
